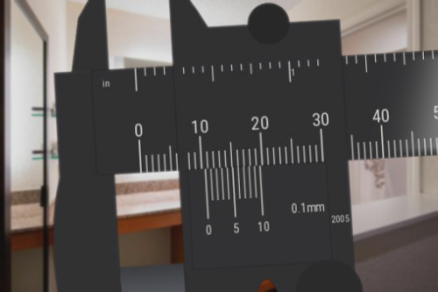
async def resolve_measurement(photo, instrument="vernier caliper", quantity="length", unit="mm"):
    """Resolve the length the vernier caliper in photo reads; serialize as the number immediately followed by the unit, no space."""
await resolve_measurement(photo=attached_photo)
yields 10.6mm
